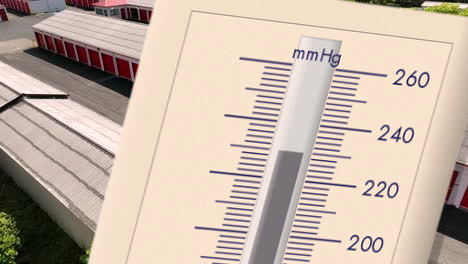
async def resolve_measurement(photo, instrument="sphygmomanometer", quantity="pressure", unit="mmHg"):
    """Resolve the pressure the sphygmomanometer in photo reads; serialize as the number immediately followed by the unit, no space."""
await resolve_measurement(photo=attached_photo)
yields 230mmHg
